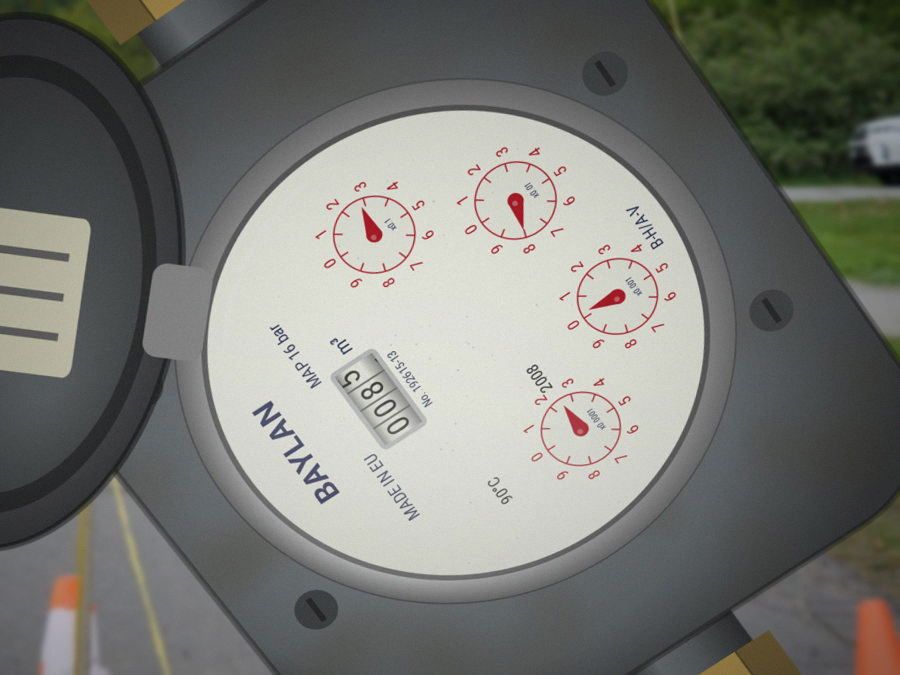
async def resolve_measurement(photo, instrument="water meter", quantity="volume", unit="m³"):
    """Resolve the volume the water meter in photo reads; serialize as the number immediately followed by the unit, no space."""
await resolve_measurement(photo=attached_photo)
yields 85.2802m³
